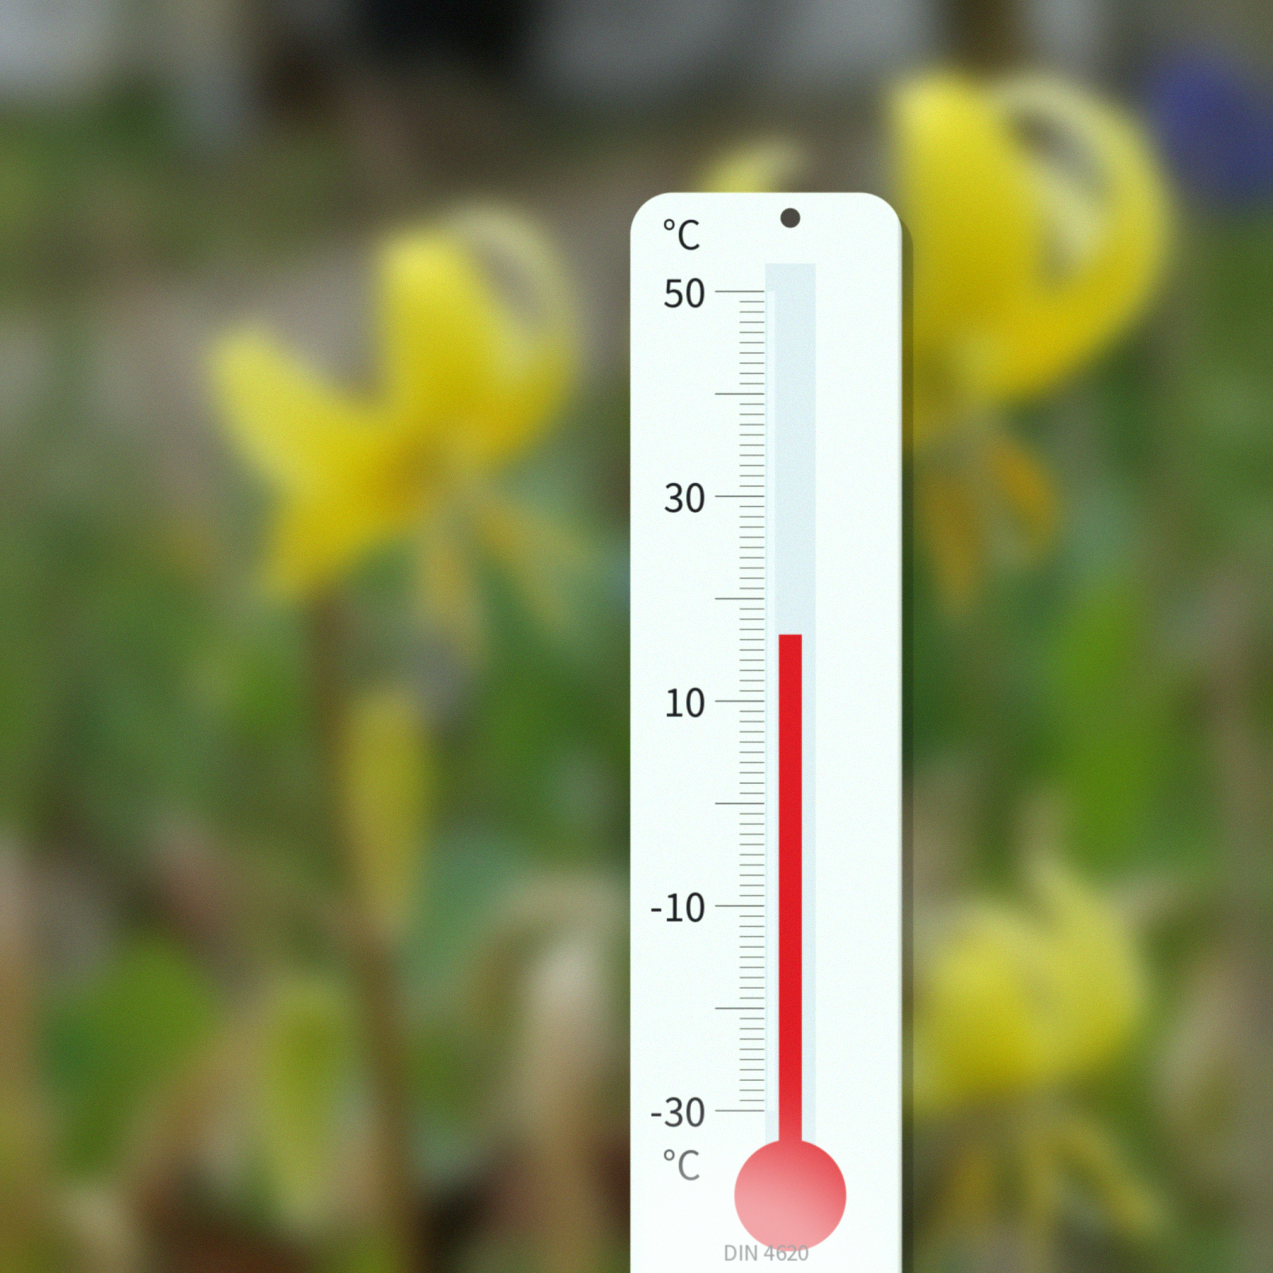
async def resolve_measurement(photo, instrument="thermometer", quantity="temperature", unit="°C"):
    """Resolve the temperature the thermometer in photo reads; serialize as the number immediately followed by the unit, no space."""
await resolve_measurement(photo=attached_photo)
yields 16.5°C
